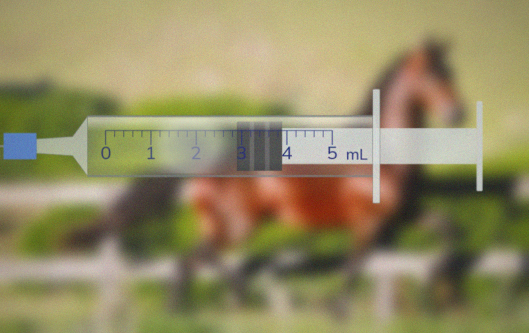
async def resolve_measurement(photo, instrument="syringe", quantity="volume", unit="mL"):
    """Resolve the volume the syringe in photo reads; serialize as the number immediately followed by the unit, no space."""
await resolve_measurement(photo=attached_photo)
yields 2.9mL
